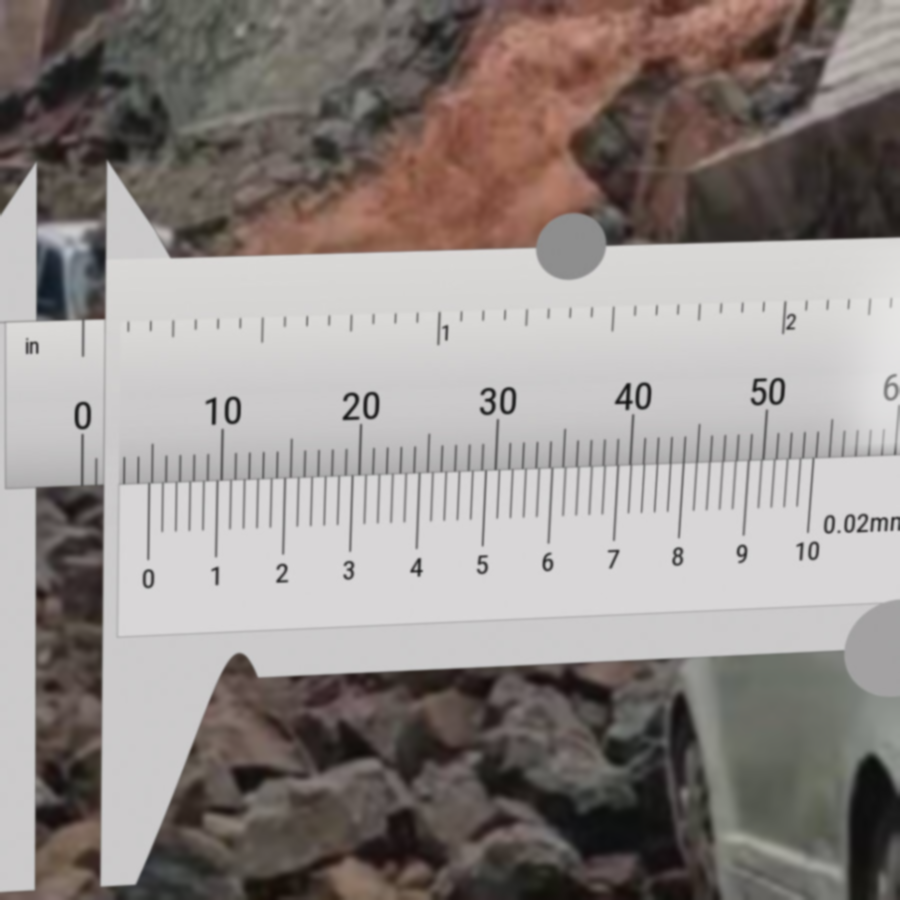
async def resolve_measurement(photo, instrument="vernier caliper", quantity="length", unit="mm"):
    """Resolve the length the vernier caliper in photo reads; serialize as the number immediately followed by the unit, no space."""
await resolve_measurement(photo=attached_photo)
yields 4.8mm
